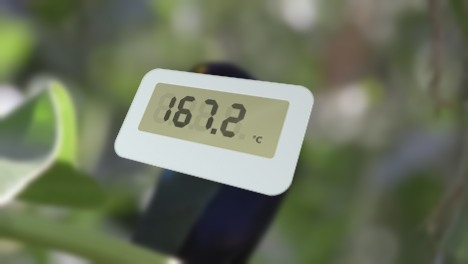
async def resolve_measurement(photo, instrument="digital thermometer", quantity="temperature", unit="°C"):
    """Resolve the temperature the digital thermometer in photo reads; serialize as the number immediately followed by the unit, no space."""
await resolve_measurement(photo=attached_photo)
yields 167.2°C
